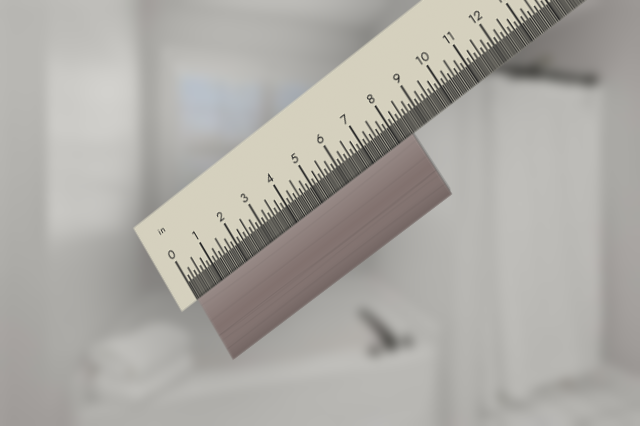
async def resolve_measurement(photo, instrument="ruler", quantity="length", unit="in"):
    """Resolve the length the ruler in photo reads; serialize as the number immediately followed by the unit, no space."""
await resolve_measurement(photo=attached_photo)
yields 8.5in
